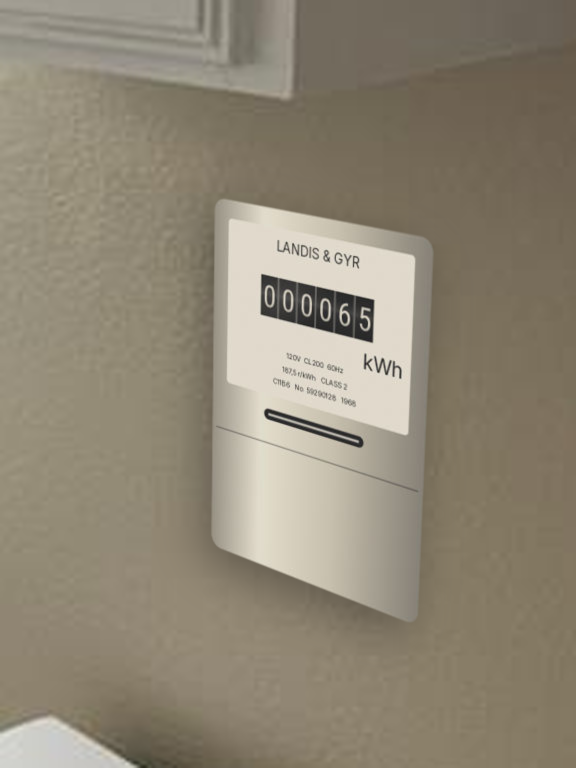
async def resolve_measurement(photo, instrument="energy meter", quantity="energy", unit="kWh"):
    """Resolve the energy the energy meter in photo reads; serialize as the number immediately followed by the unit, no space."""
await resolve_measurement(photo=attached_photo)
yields 65kWh
